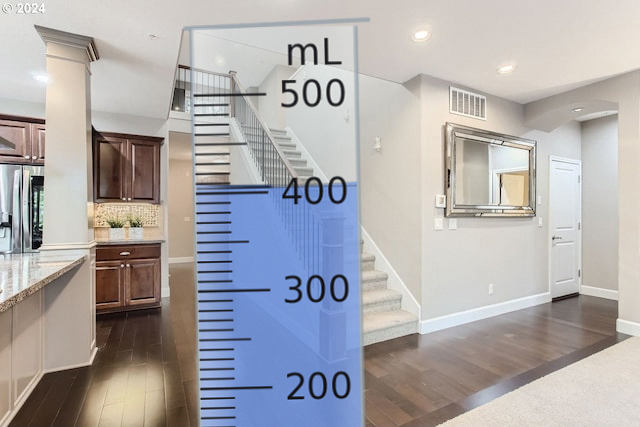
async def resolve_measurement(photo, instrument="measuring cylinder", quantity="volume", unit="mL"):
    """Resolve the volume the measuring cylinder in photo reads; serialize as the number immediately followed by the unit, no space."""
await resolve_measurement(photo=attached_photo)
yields 405mL
